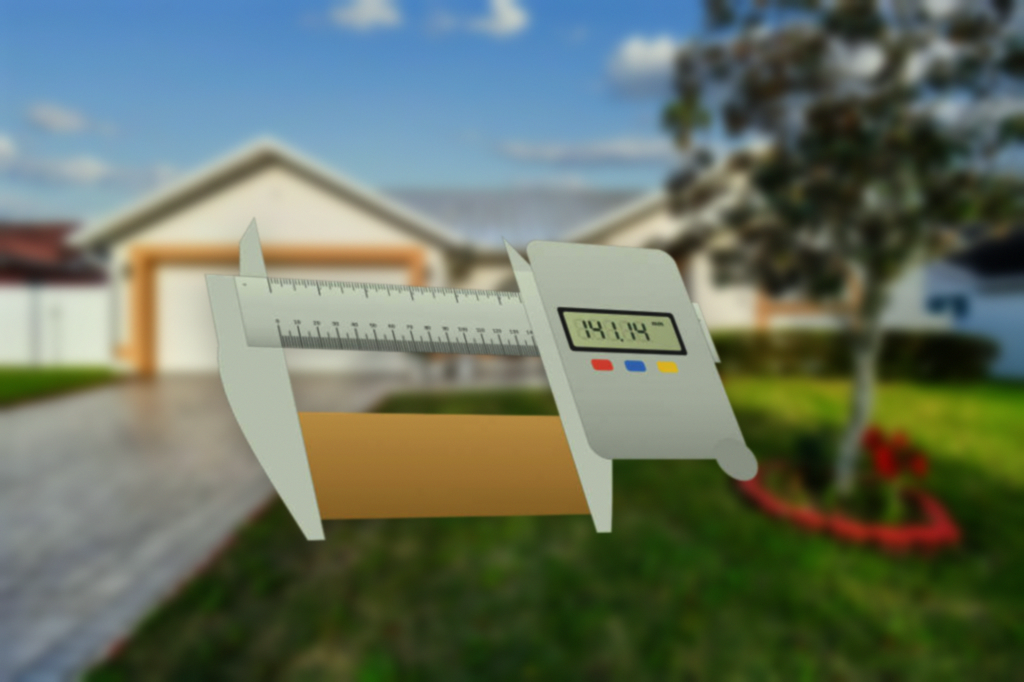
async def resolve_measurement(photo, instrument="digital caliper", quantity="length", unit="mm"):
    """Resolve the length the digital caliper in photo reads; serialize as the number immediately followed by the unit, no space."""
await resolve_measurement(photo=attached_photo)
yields 141.14mm
